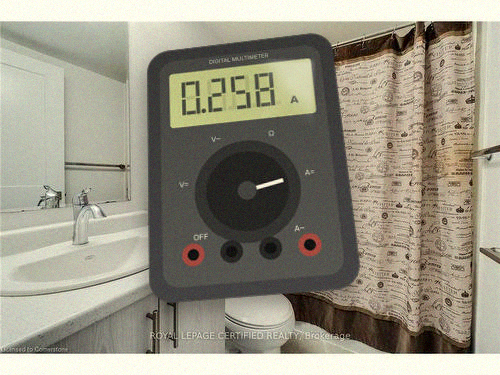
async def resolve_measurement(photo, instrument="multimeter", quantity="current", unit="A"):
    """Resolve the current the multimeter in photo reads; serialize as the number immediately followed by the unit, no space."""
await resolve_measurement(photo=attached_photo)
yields 0.258A
